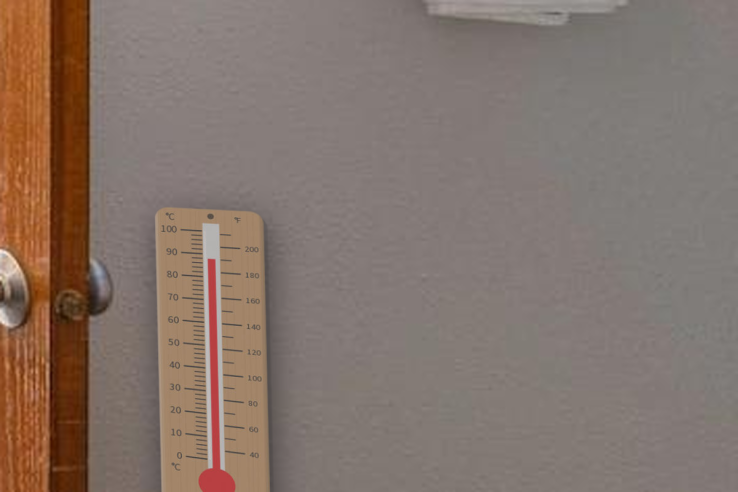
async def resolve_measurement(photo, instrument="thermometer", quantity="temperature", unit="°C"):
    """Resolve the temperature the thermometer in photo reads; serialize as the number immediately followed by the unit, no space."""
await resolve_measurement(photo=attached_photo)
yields 88°C
